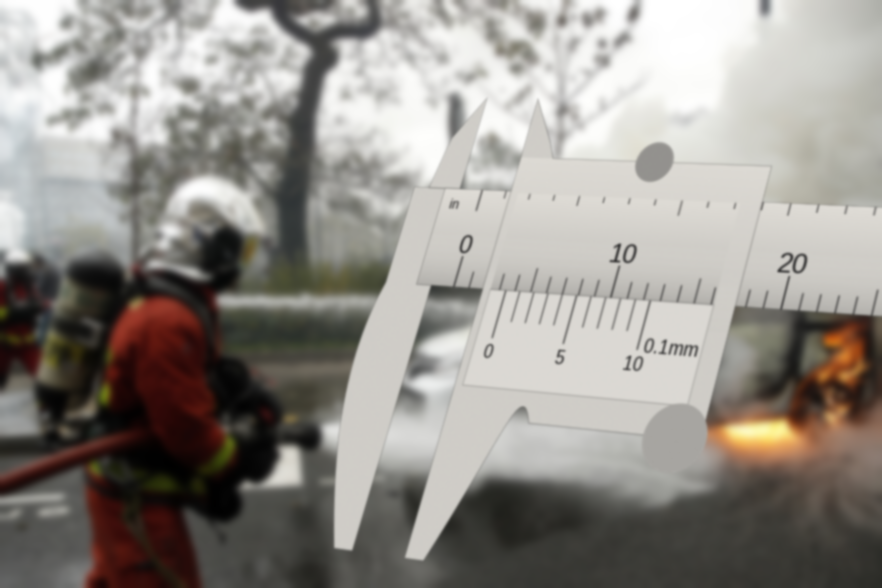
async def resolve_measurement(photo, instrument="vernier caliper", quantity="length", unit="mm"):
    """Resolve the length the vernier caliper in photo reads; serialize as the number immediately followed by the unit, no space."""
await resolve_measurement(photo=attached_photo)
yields 3.4mm
